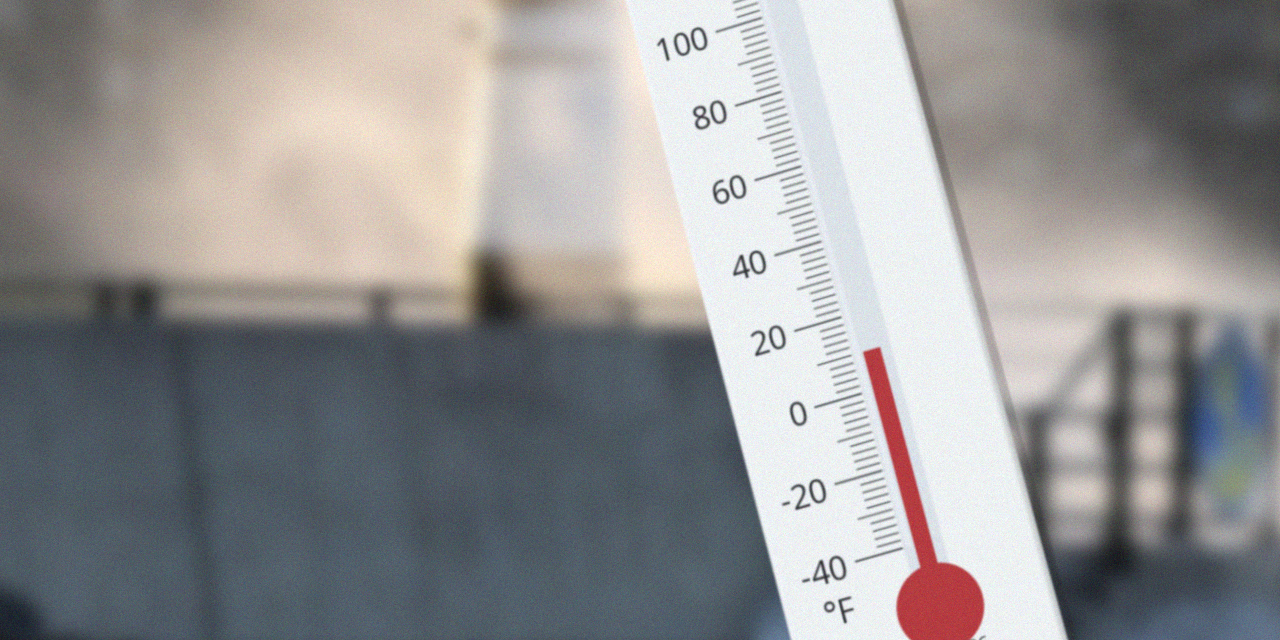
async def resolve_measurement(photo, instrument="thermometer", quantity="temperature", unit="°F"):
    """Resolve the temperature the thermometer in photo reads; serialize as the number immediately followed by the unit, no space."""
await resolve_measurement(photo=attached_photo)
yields 10°F
